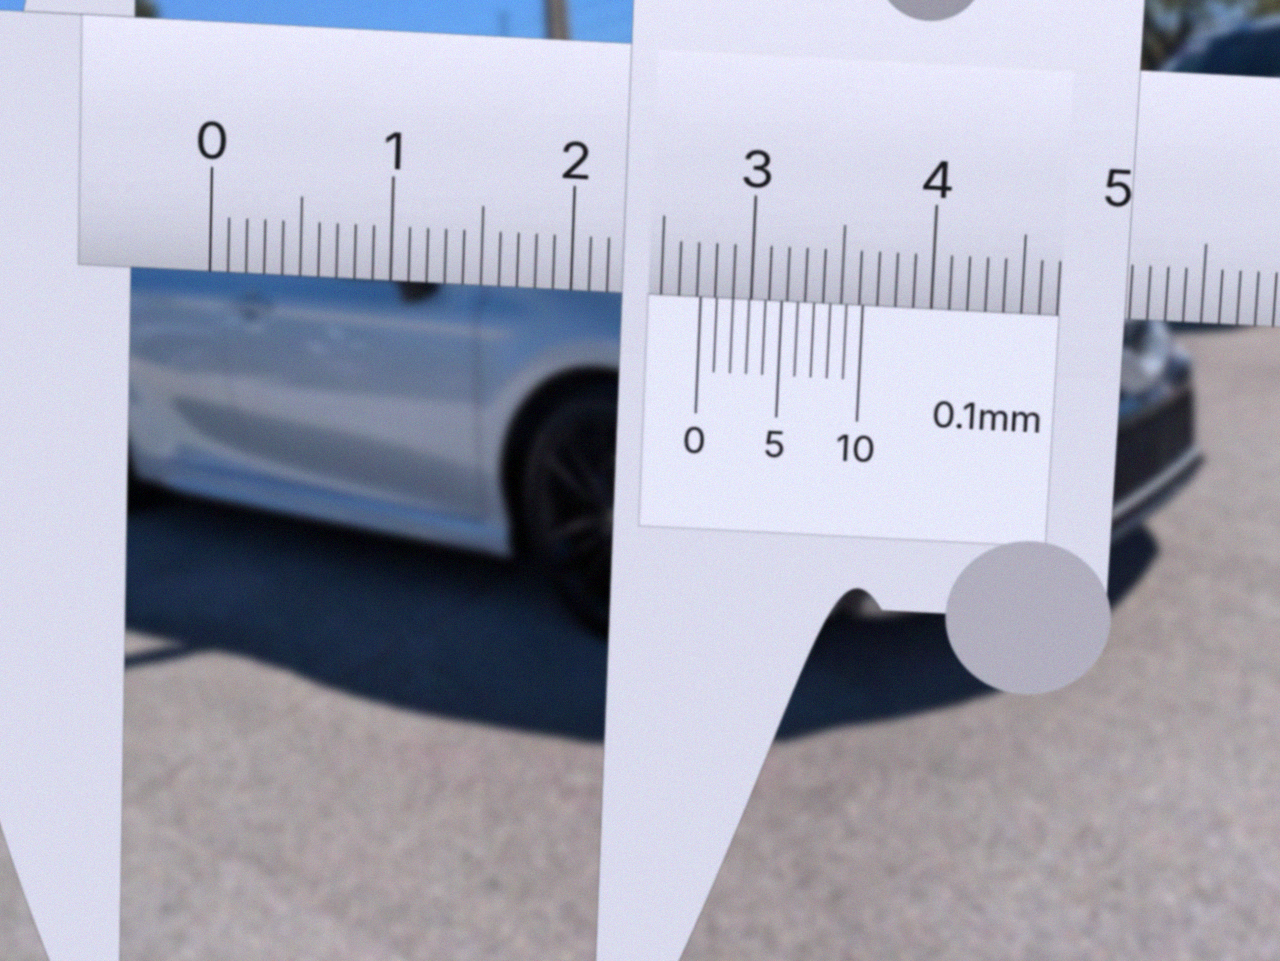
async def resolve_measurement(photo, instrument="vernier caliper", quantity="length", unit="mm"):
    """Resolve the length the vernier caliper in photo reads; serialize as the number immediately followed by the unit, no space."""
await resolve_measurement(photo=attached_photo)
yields 27.2mm
